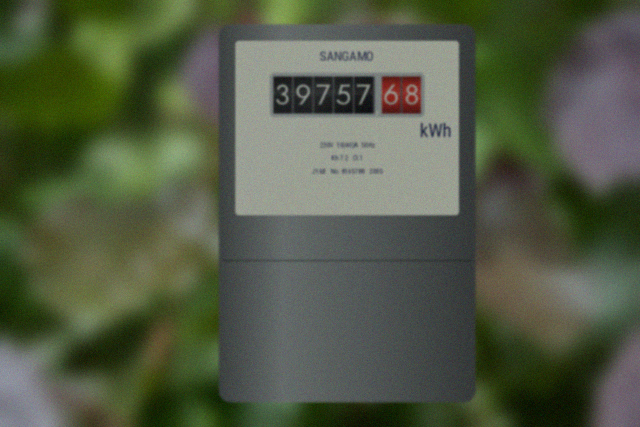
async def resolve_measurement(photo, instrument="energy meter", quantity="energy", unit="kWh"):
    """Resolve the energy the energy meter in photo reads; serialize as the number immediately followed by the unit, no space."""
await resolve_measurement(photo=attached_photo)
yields 39757.68kWh
